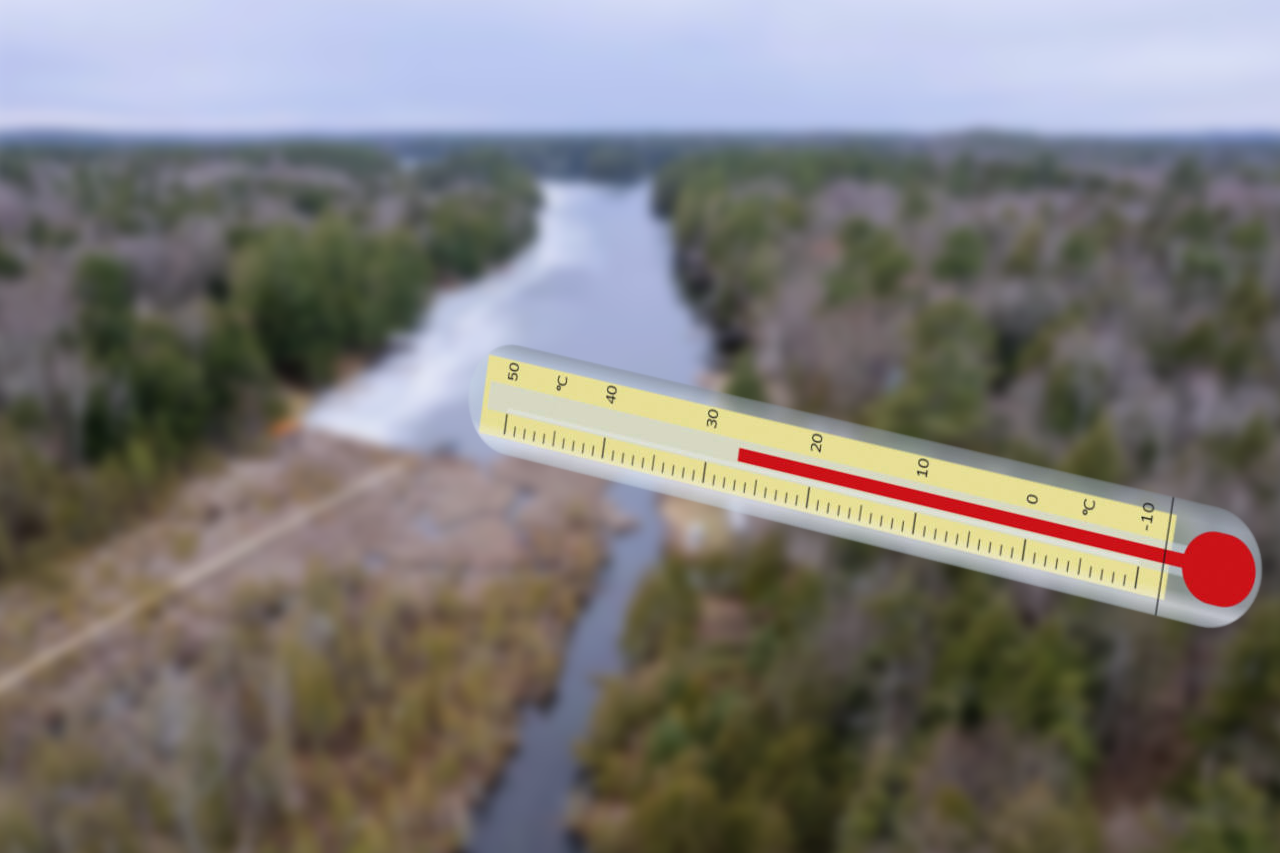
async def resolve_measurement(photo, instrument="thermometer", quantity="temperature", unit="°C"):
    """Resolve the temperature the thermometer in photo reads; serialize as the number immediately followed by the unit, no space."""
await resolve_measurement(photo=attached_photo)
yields 27°C
